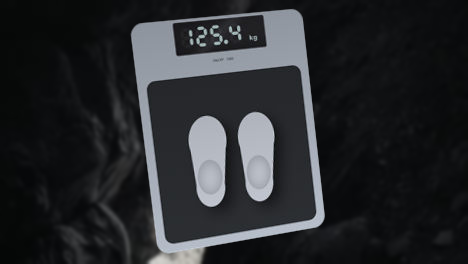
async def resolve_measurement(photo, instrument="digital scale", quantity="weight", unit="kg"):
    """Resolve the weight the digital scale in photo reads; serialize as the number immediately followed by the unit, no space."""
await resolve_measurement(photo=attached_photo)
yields 125.4kg
